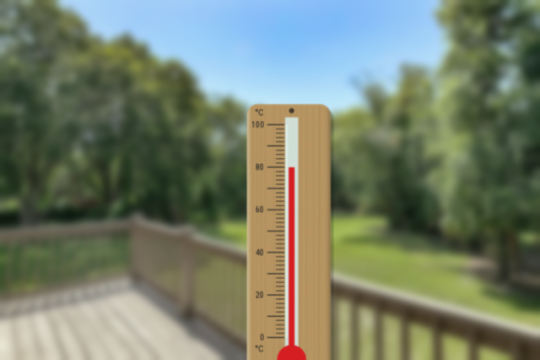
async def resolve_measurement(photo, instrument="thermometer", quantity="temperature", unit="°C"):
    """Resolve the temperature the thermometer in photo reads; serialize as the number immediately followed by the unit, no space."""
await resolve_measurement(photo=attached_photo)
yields 80°C
